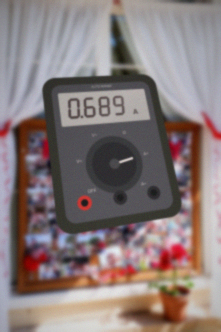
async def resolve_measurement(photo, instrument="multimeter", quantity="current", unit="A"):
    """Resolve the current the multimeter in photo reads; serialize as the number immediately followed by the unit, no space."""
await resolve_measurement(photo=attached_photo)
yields 0.689A
